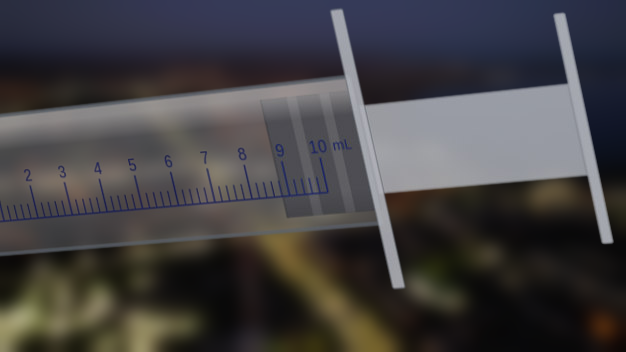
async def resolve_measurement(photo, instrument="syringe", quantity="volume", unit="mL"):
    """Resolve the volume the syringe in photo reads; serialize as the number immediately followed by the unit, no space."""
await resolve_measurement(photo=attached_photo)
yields 8.8mL
